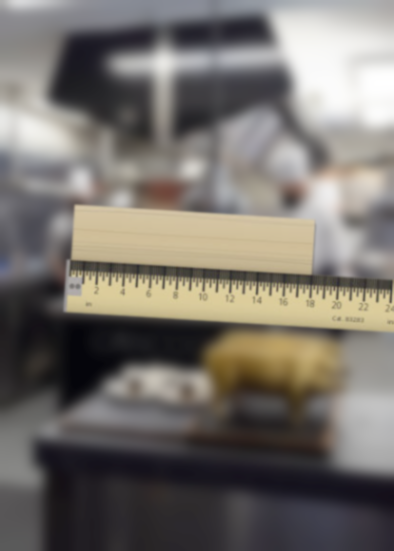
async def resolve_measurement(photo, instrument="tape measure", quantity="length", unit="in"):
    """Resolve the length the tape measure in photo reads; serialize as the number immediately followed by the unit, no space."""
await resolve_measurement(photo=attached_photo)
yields 18in
